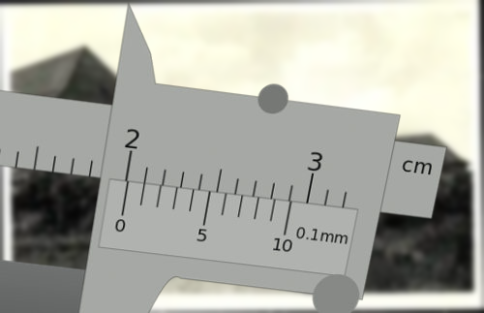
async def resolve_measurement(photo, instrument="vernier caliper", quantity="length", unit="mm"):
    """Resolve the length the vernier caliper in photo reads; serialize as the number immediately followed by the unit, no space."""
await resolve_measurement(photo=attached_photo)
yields 20.1mm
